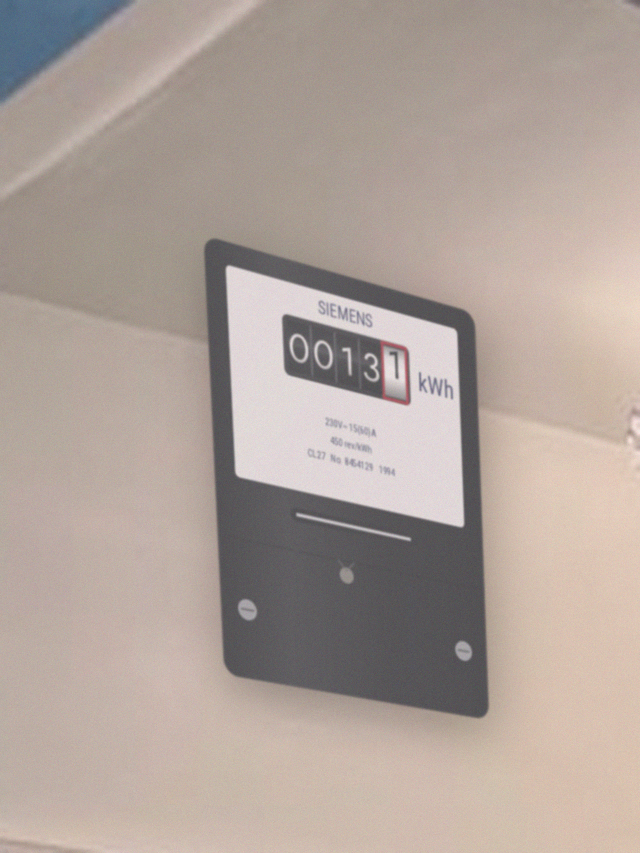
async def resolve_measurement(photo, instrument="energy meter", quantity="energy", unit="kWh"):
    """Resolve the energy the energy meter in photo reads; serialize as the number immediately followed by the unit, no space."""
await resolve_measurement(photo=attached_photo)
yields 13.1kWh
